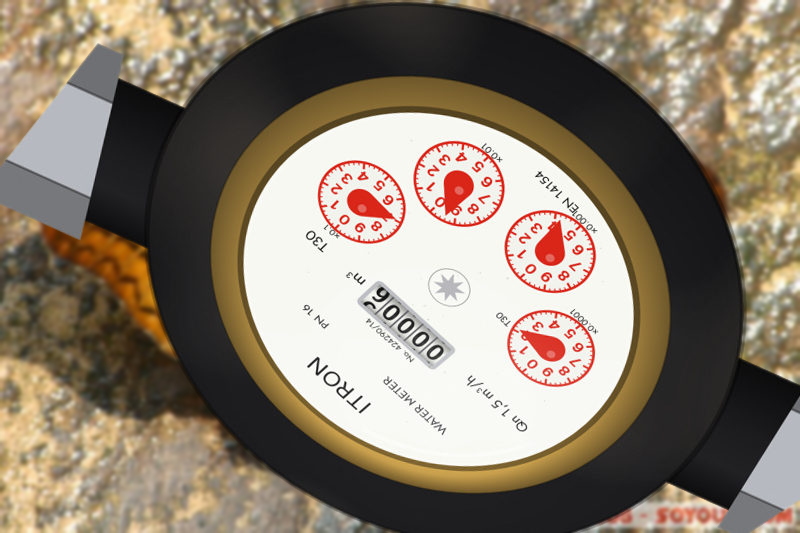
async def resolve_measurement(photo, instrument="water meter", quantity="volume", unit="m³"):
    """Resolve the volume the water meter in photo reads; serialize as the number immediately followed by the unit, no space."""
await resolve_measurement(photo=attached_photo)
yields 5.6942m³
